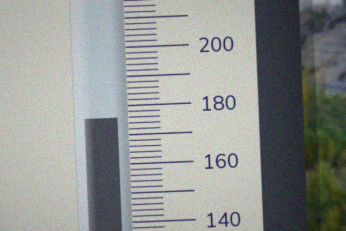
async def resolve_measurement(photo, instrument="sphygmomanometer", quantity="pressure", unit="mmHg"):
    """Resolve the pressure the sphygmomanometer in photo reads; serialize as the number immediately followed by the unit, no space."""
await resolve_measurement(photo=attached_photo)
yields 176mmHg
